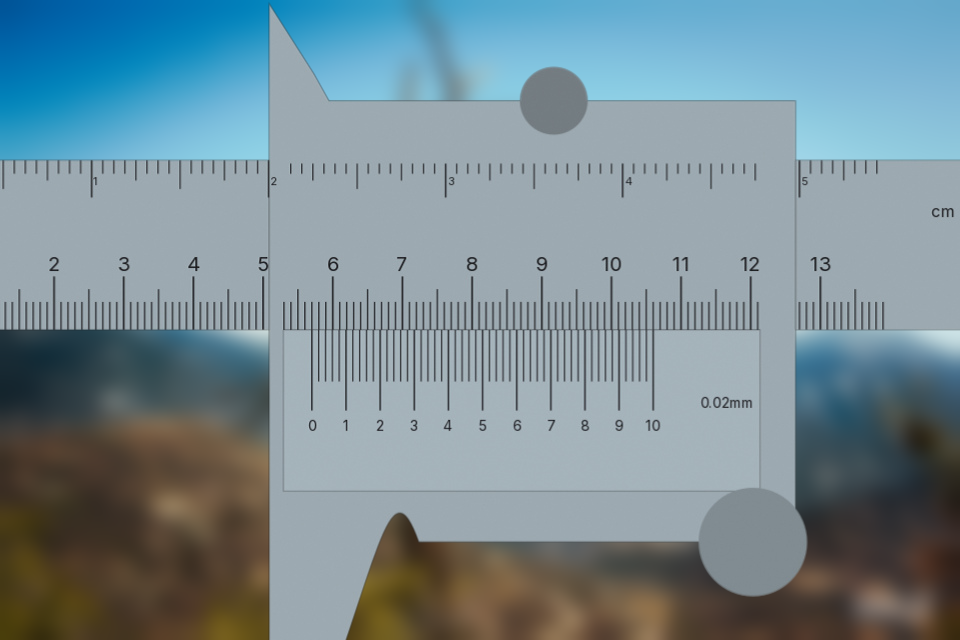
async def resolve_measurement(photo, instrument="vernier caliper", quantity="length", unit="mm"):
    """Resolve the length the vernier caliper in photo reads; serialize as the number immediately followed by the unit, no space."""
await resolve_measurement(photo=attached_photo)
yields 57.0mm
